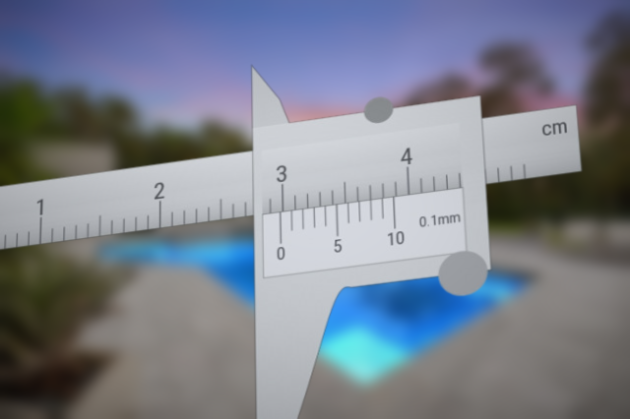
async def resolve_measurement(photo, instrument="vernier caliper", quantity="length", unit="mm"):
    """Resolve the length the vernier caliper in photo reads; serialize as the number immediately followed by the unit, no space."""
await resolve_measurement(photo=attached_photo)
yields 29.8mm
